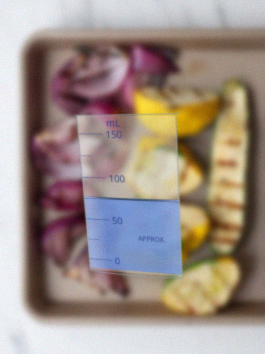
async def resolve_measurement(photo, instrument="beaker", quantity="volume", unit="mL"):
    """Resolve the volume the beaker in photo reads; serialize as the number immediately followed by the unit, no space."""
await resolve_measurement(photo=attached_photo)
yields 75mL
